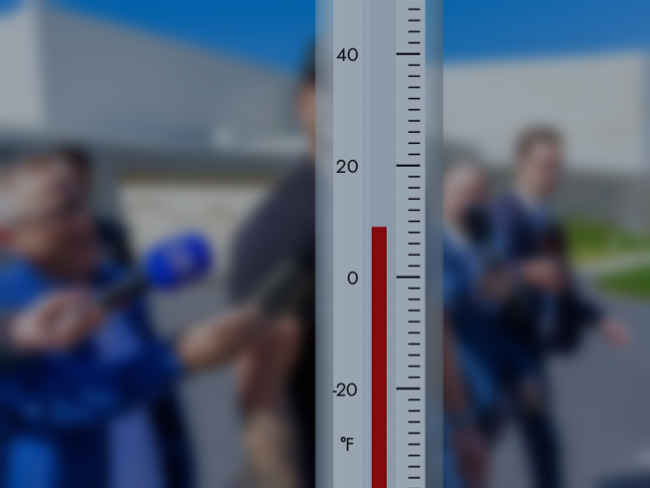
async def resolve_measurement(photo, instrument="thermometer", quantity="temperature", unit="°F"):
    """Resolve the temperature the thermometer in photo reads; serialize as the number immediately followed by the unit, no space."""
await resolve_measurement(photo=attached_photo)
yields 9°F
